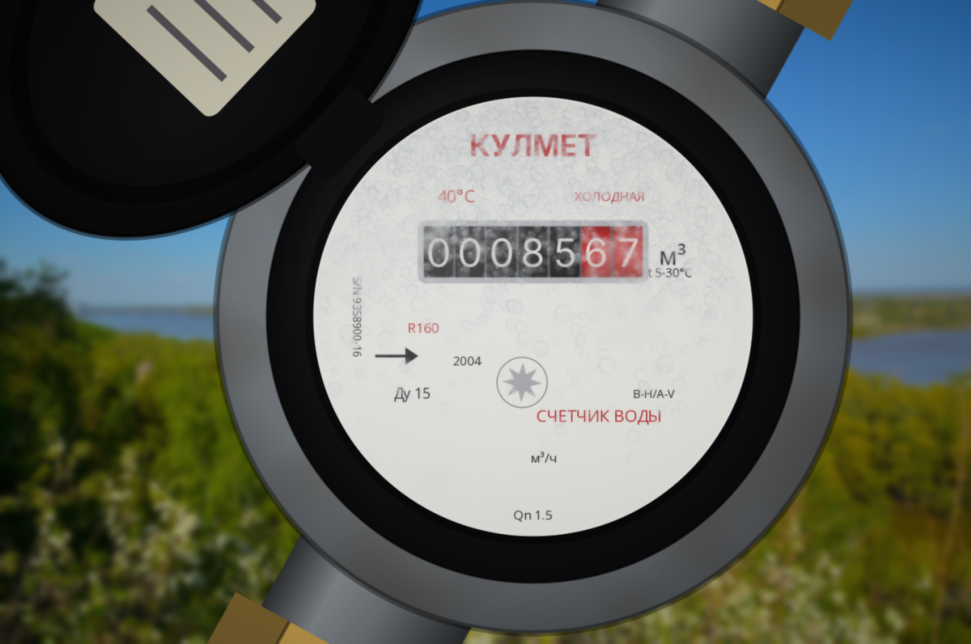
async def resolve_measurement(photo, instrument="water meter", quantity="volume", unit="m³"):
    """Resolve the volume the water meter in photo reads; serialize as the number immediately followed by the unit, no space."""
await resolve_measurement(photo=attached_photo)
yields 85.67m³
